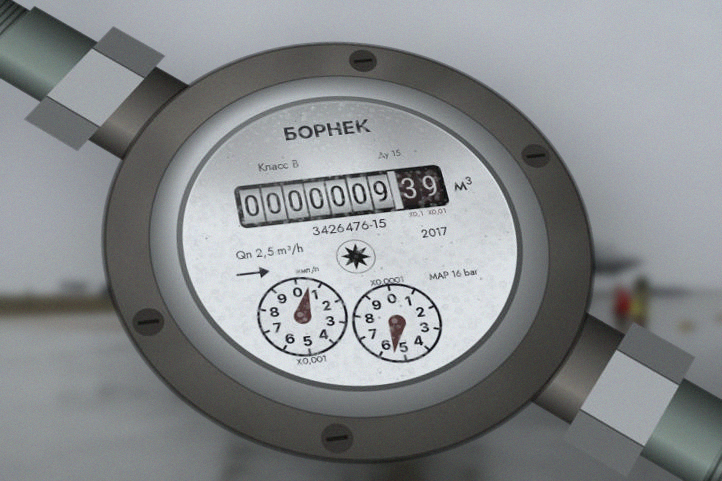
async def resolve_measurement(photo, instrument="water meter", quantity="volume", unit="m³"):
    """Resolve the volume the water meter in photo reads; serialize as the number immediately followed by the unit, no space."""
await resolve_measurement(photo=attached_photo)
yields 9.3905m³
